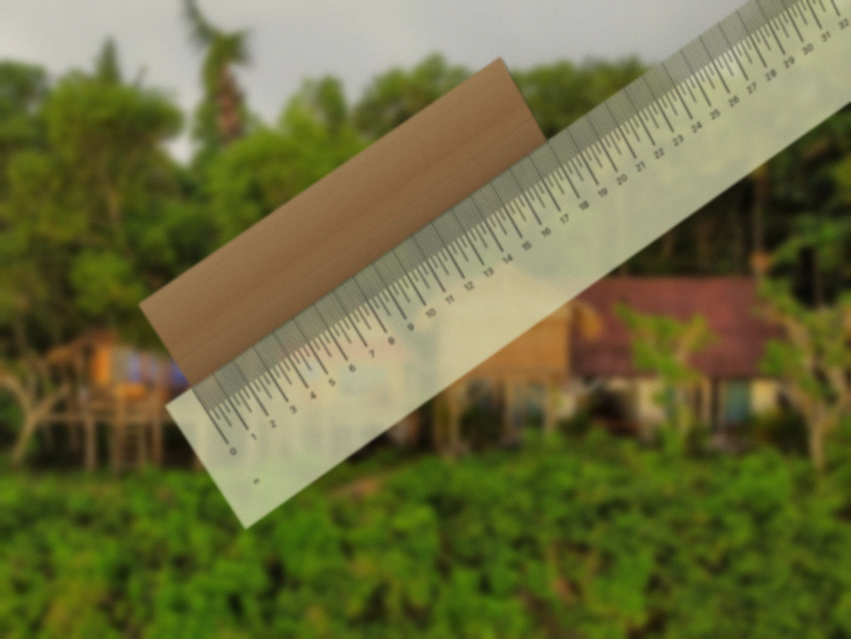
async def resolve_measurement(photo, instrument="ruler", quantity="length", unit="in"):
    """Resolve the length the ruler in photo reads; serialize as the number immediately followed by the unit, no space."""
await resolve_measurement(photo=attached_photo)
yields 18in
